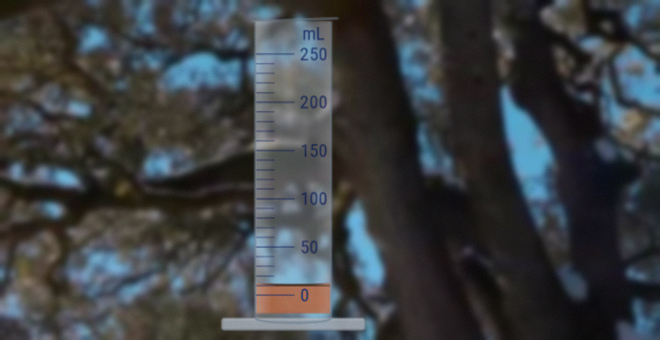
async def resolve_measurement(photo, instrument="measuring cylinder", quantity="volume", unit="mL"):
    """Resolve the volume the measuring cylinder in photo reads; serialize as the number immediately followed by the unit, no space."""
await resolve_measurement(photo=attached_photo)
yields 10mL
